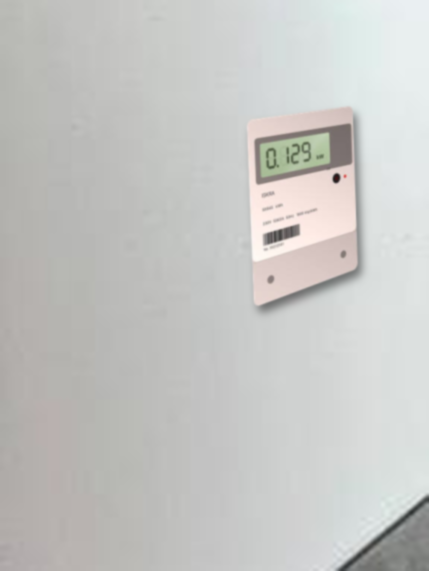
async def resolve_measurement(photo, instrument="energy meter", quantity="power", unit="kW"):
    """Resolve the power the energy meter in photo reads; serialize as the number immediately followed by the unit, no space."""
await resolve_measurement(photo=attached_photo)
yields 0.129kW
